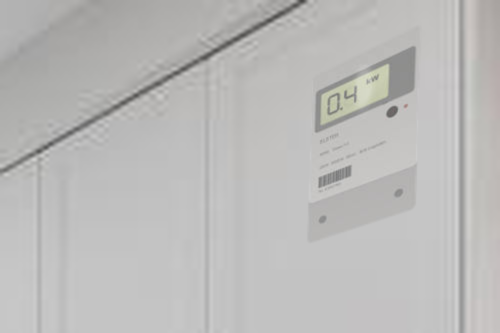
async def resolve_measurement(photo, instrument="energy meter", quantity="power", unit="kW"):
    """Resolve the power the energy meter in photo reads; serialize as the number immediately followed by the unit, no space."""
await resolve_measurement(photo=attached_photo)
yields 0.4kW
